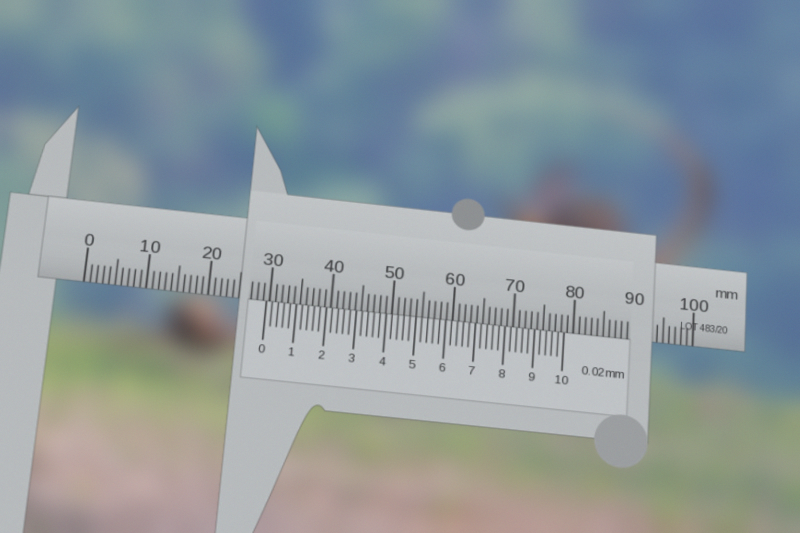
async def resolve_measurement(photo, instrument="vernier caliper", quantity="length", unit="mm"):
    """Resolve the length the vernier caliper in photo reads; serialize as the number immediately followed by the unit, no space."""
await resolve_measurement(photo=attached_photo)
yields 29.5mm
